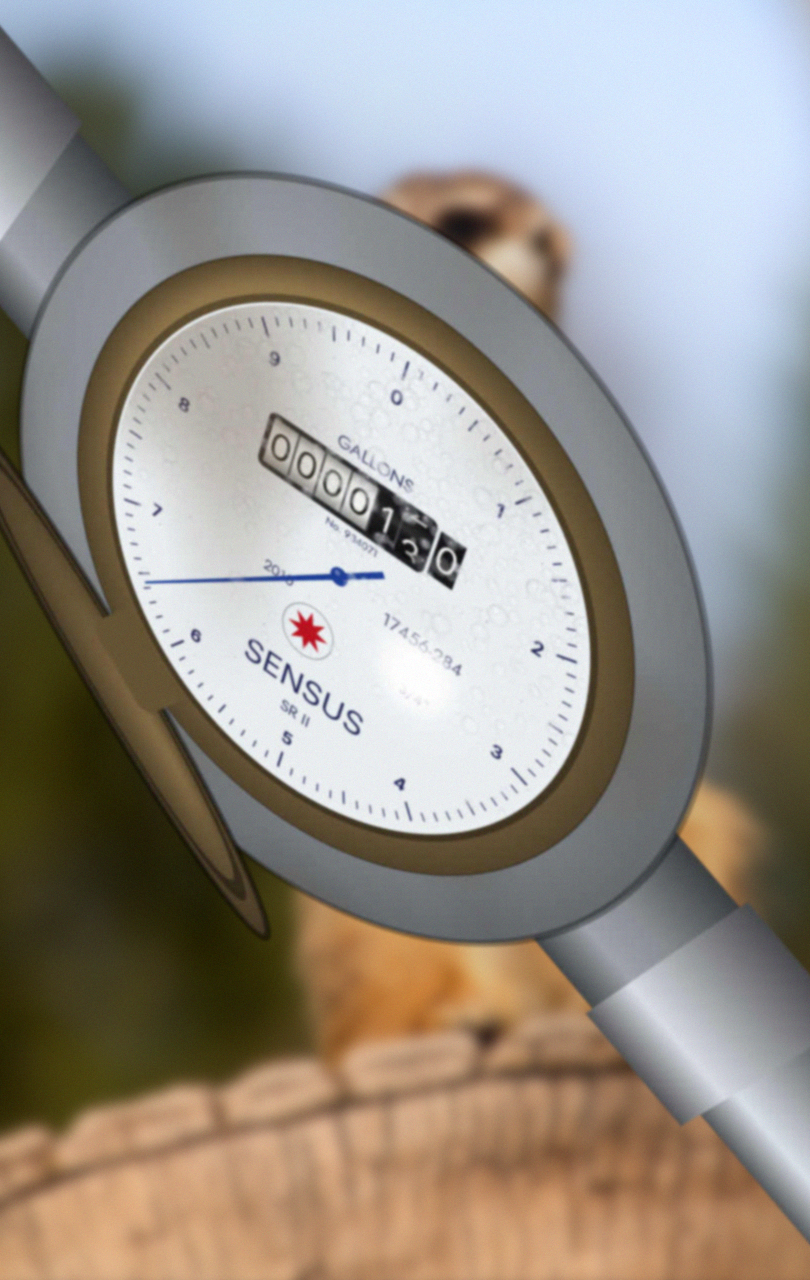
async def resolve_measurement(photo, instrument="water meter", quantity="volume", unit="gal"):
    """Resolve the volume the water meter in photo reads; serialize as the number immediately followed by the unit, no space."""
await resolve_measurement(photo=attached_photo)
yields 126.4gal
